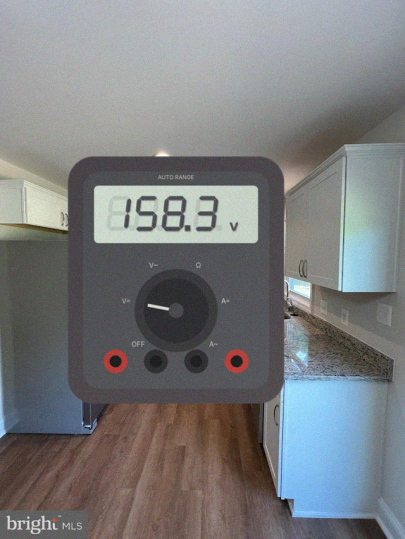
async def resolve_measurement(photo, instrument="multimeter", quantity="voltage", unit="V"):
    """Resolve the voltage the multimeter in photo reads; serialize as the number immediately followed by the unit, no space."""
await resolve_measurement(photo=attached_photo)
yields 158.3V
